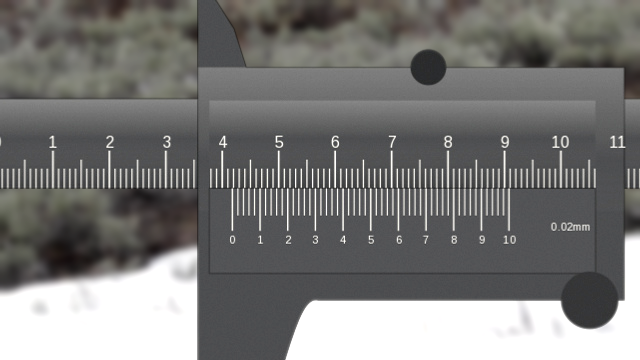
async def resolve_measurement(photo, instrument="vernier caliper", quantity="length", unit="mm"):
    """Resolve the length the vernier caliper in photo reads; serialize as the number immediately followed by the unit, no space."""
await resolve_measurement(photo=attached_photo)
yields 41.8mm
